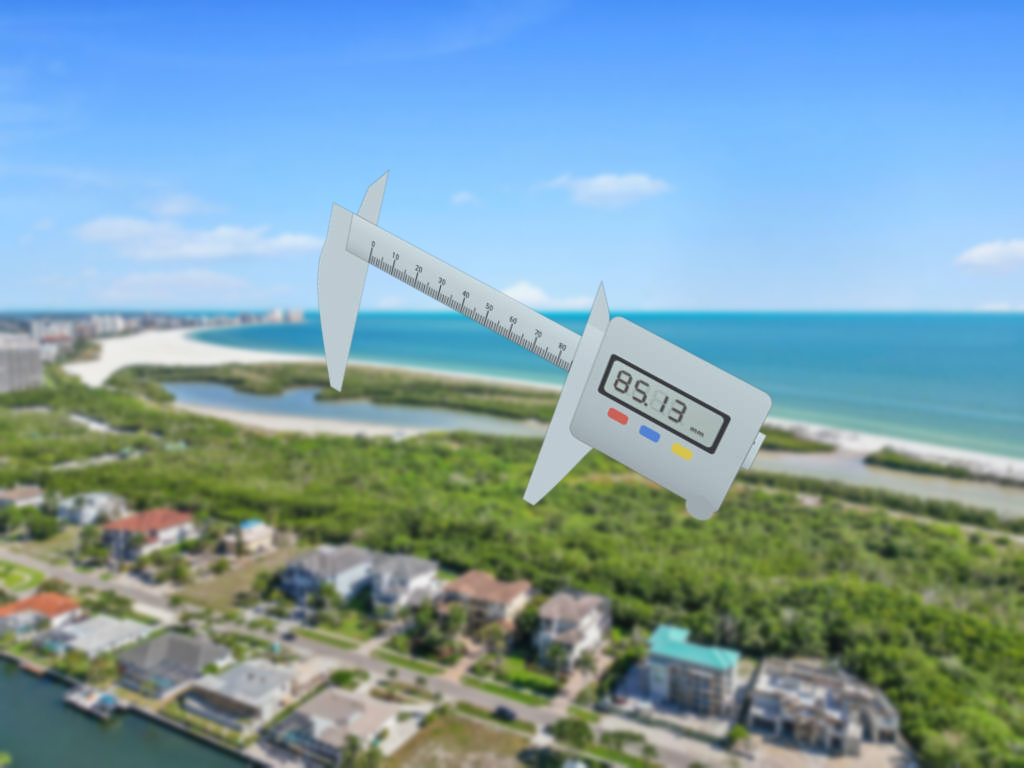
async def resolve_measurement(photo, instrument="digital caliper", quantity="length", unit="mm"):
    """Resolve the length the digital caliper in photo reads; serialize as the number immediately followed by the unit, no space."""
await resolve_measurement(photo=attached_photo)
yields 85.13mm
